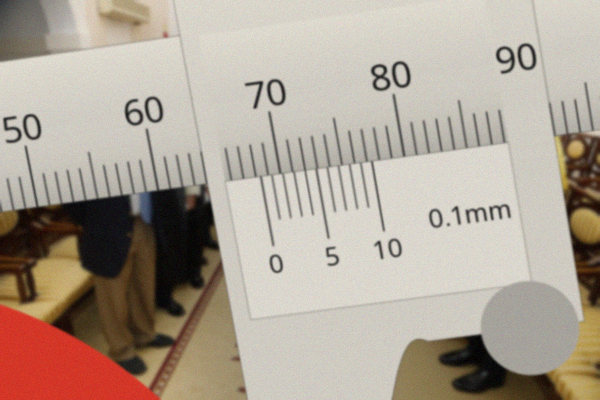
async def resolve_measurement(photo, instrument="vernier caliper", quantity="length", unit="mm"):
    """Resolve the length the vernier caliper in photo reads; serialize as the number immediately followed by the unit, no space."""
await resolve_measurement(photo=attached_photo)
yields 68.4mm
